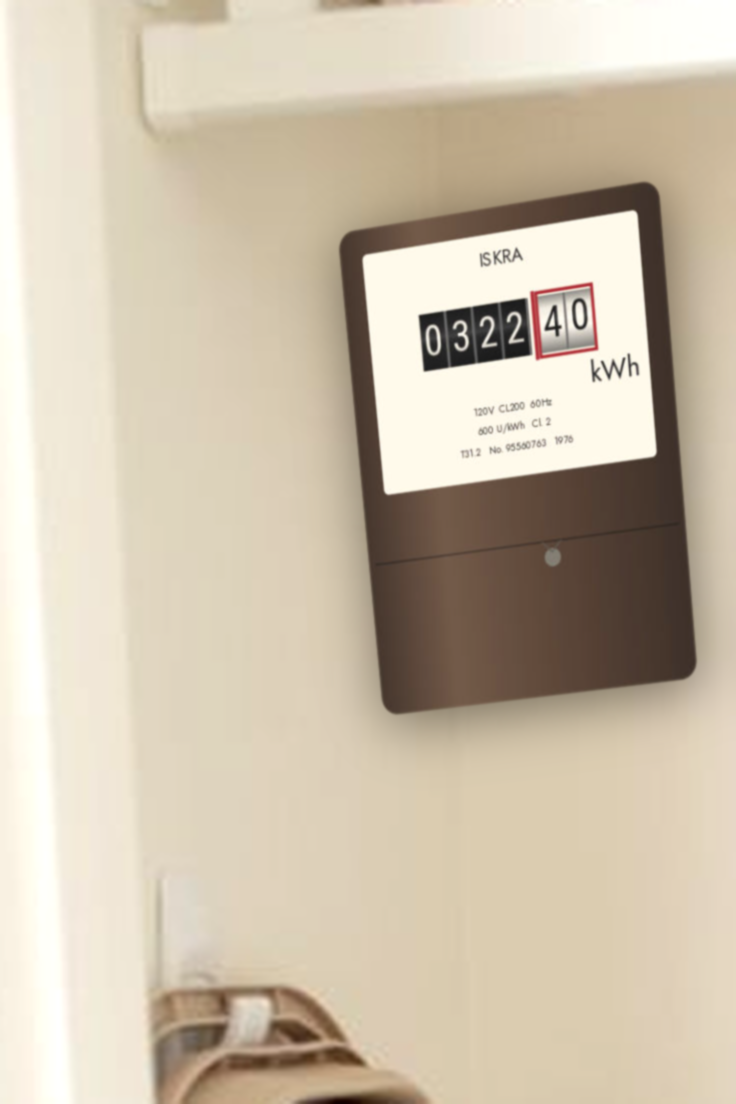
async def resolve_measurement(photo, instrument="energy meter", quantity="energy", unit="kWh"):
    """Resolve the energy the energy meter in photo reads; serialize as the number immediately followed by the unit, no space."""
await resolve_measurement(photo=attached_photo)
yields 322.40kWh
